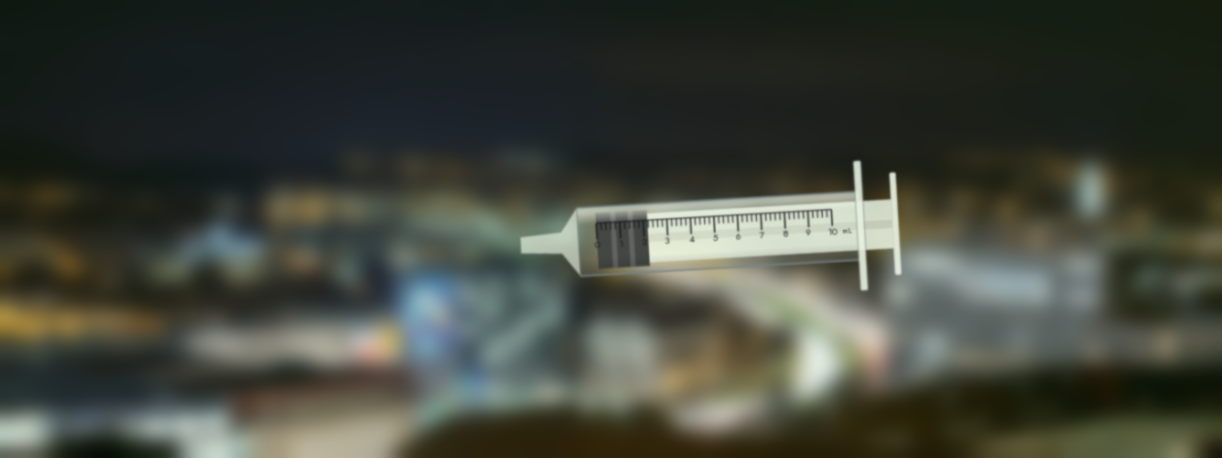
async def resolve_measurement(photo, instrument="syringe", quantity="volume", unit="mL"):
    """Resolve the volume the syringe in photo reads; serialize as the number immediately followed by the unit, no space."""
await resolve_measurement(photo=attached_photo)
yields 0mL
